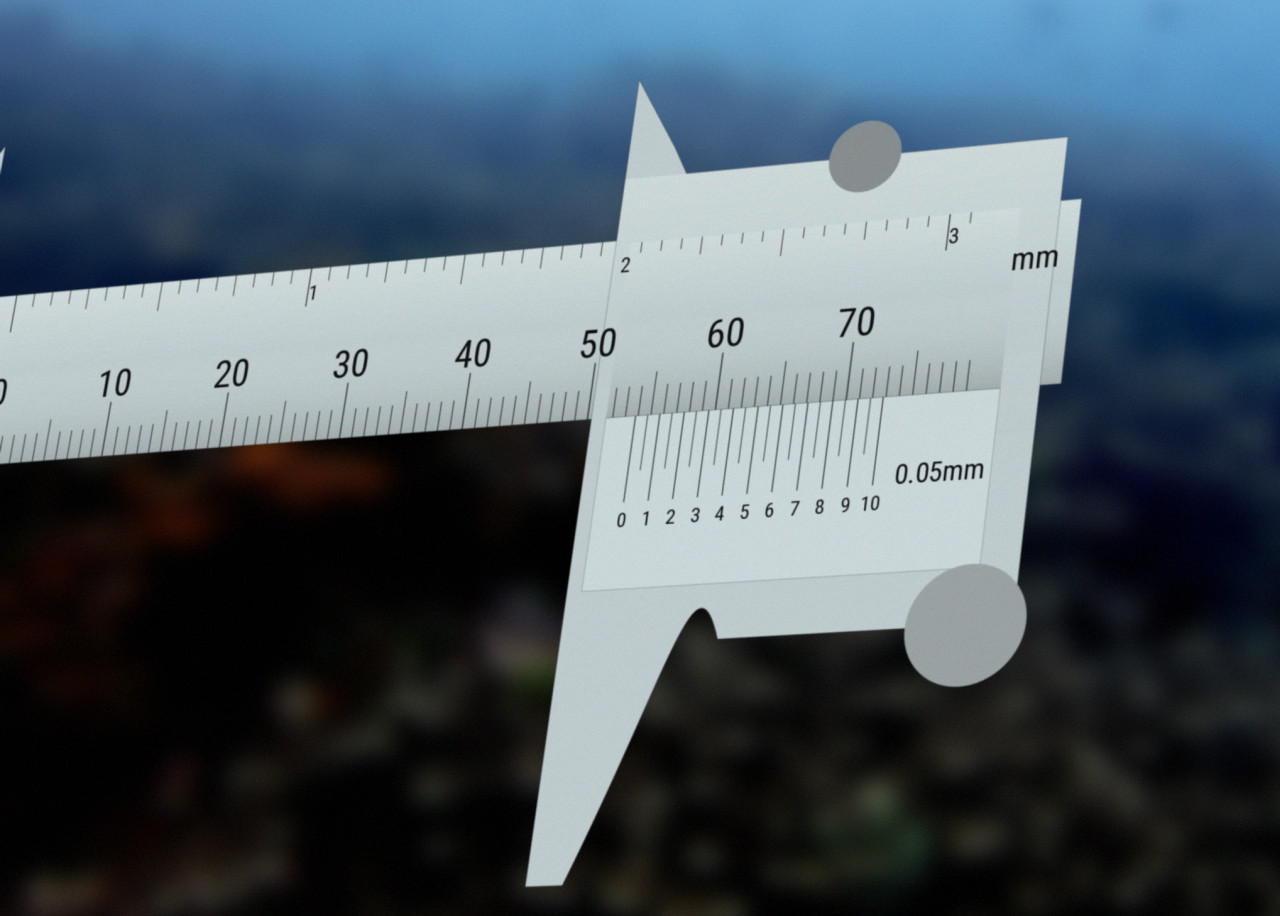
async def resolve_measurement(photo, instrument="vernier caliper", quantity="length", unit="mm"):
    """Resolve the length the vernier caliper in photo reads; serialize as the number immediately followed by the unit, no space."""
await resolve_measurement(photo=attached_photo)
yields 53.8mm
